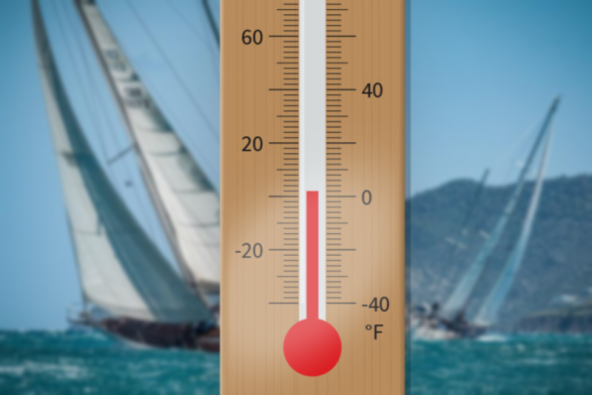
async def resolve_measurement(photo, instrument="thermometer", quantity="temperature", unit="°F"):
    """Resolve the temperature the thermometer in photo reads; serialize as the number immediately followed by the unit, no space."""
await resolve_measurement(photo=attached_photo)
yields 2°F
